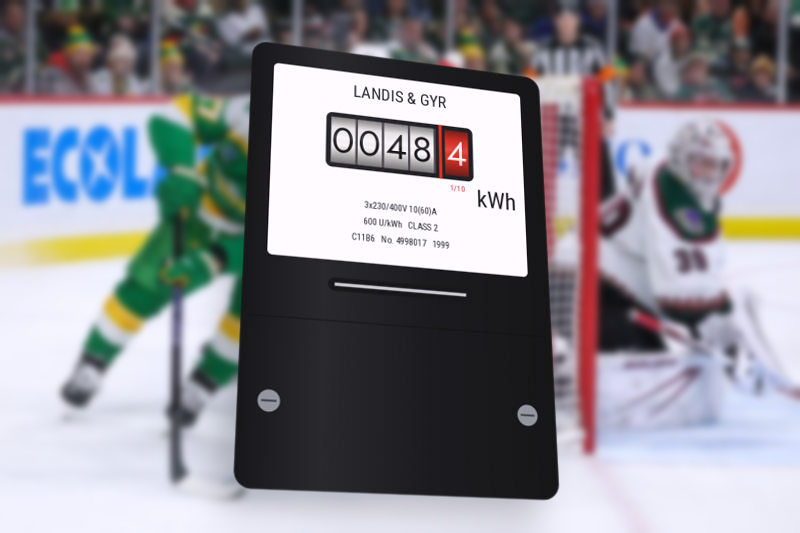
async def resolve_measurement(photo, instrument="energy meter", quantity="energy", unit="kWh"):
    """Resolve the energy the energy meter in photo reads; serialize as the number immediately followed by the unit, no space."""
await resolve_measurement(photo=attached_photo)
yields 48.4kWh
